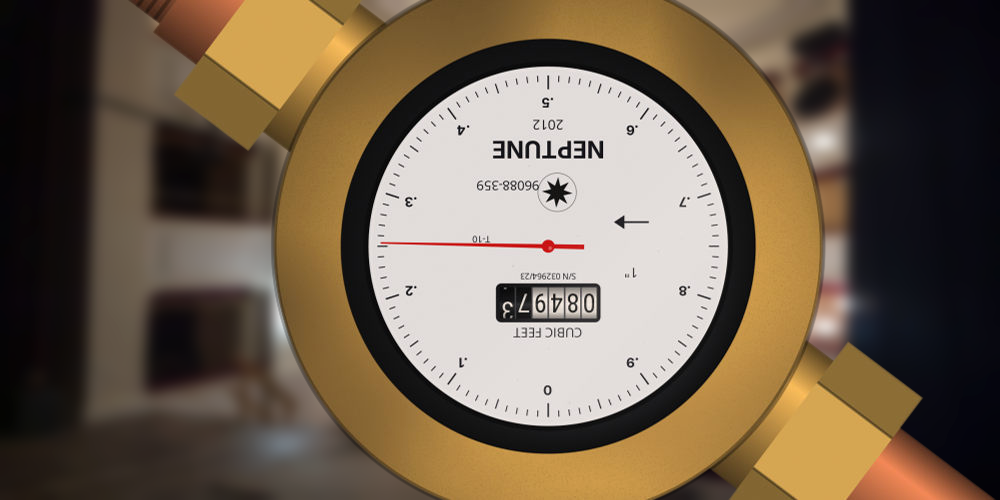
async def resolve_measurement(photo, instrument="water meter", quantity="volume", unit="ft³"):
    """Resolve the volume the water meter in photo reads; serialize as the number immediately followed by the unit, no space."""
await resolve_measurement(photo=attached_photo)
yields 84973.25ft³
